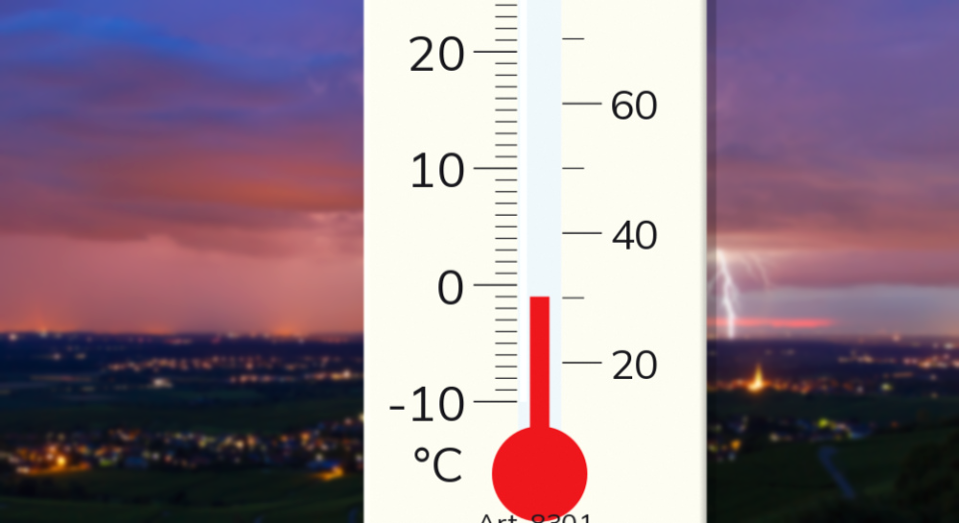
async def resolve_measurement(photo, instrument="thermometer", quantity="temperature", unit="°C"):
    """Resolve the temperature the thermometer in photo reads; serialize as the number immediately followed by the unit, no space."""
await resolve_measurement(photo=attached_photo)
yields -1°C
